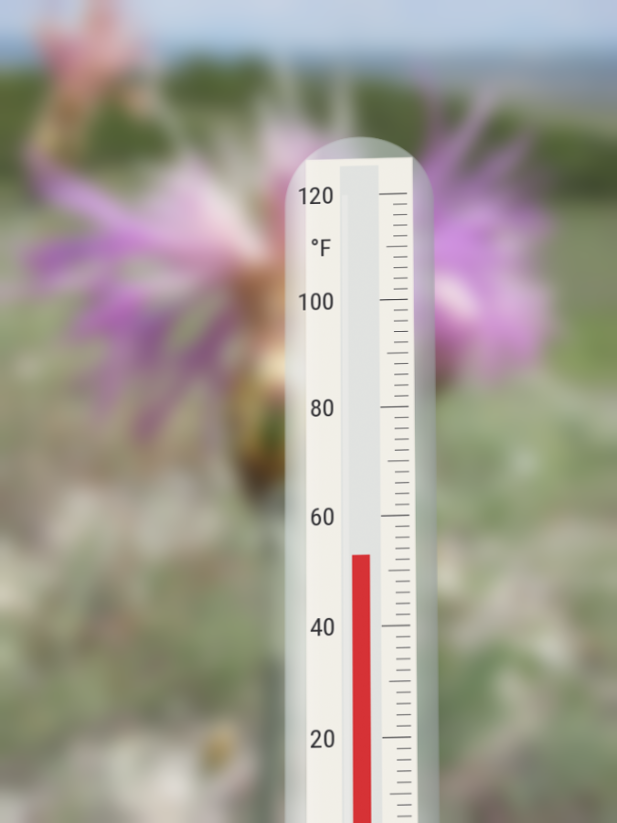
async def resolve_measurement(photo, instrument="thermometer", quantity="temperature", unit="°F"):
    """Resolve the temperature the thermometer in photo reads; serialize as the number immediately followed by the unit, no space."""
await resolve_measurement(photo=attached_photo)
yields 53°F
